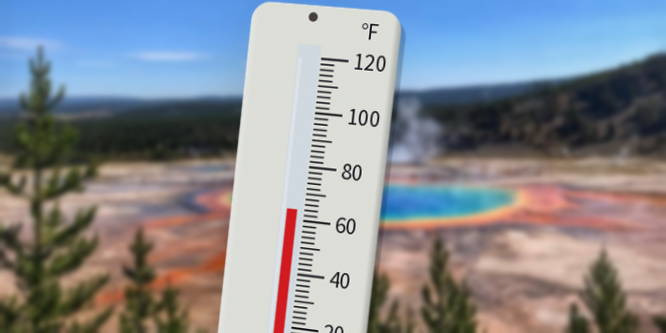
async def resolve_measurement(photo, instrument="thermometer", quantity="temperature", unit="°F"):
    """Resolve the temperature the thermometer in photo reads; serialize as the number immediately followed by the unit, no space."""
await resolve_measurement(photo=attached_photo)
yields 64°F
